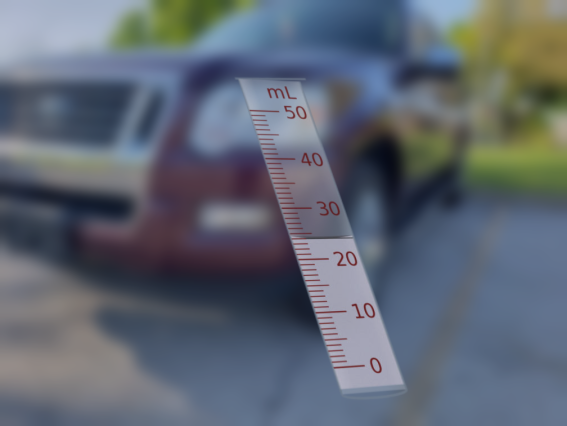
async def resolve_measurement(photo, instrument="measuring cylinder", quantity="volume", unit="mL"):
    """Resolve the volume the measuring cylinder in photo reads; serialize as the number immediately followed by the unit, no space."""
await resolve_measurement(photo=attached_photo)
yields 24mL
